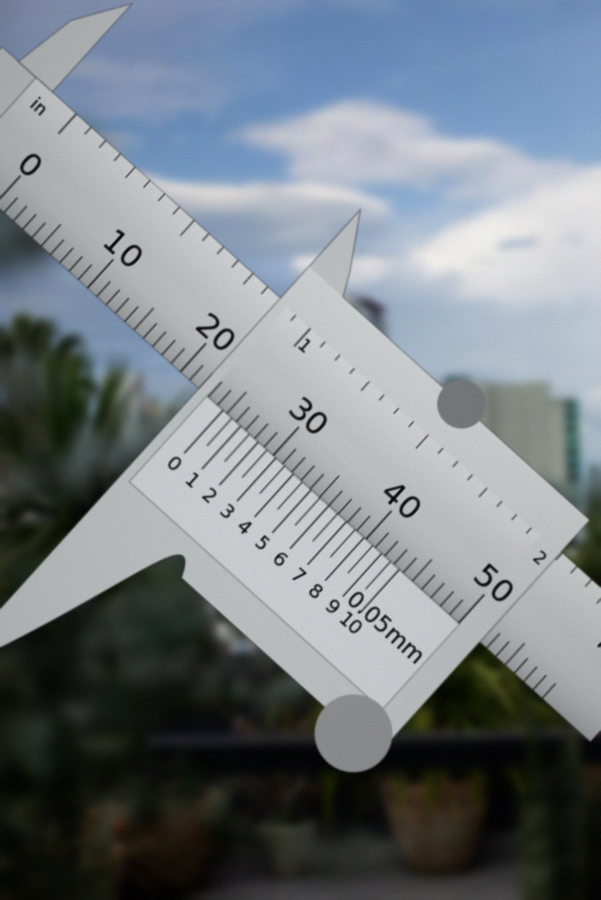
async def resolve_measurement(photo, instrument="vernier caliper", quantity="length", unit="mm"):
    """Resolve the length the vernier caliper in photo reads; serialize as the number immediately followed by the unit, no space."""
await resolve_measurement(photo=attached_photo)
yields 24.6mm
